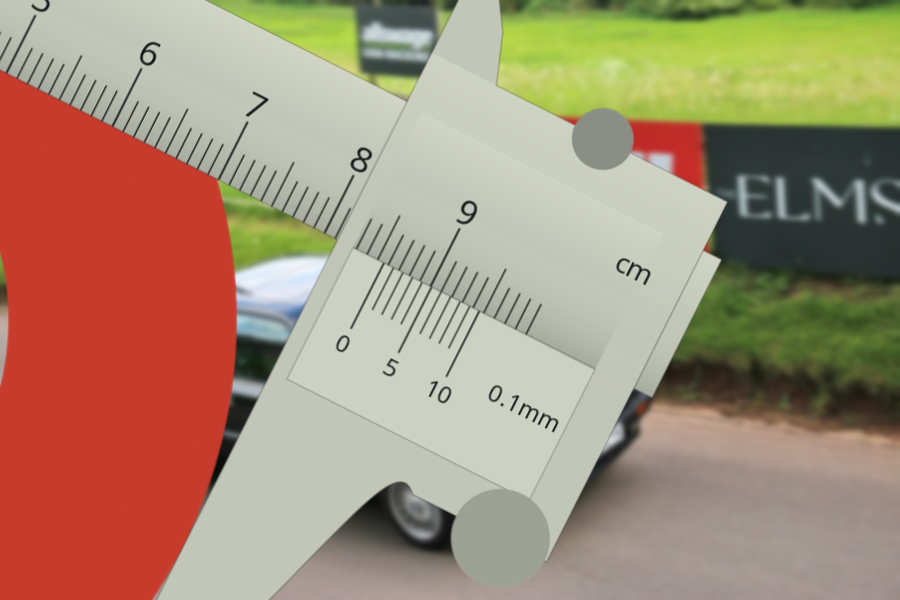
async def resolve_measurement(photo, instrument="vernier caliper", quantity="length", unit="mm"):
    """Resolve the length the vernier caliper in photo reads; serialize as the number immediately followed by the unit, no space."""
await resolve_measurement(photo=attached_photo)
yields 85.6mm
